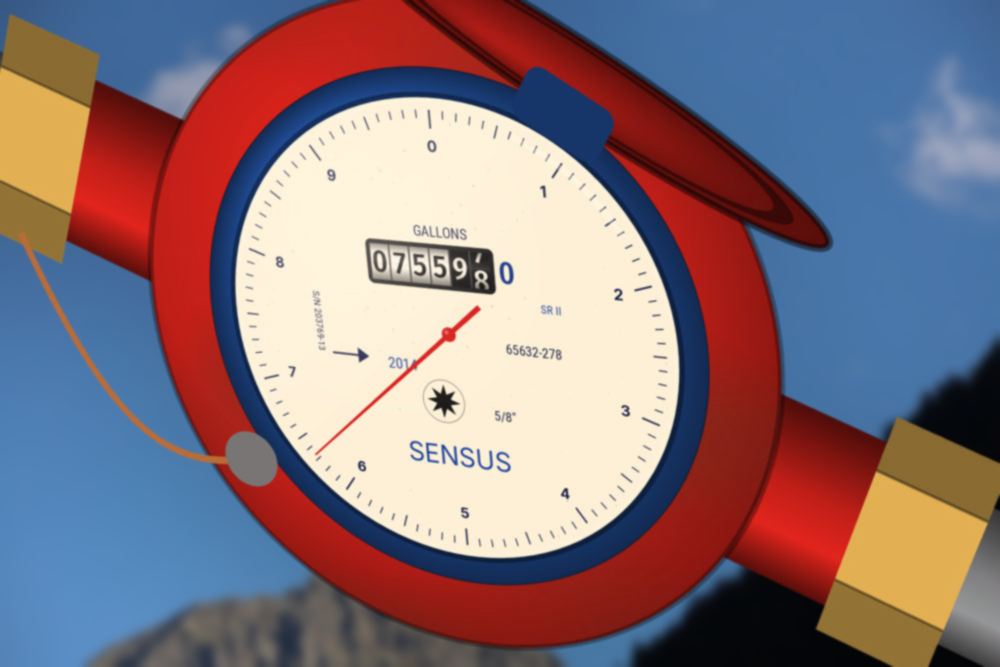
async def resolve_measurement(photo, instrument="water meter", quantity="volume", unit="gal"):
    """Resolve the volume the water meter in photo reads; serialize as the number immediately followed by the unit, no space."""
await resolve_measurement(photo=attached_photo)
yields 755976.3gal
